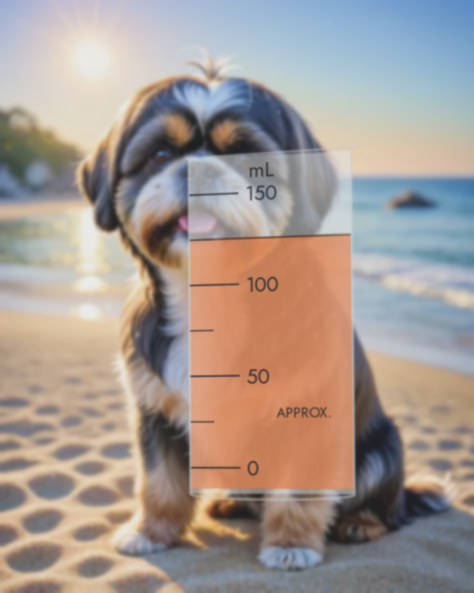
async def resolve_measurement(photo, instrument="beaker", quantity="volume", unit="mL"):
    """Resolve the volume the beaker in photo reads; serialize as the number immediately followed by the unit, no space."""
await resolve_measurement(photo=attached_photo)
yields 125mL
